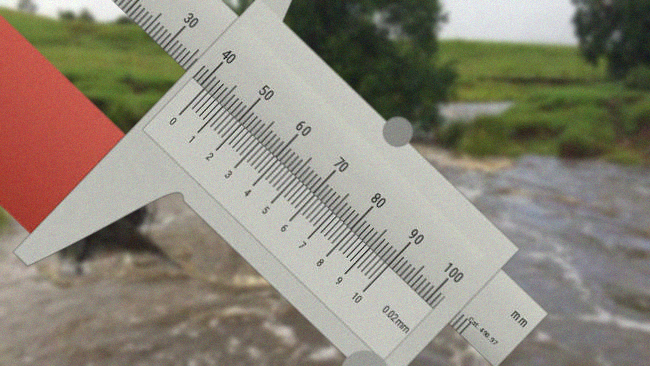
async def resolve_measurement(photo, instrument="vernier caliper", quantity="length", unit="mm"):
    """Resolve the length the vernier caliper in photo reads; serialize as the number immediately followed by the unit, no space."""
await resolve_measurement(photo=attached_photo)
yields 41.0mm
